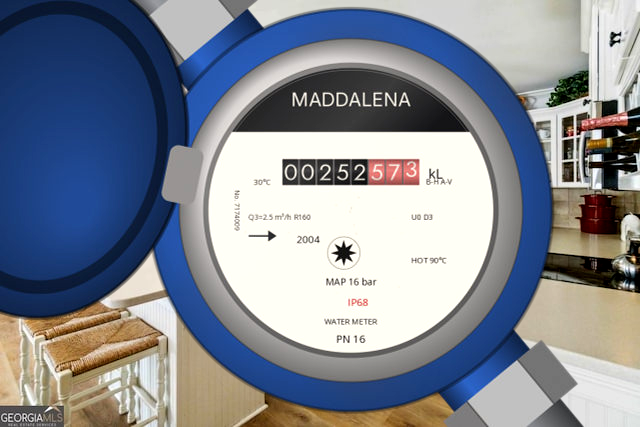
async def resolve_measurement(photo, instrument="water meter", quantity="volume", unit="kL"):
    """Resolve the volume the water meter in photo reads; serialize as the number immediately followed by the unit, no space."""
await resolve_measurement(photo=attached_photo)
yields 252.573kL
